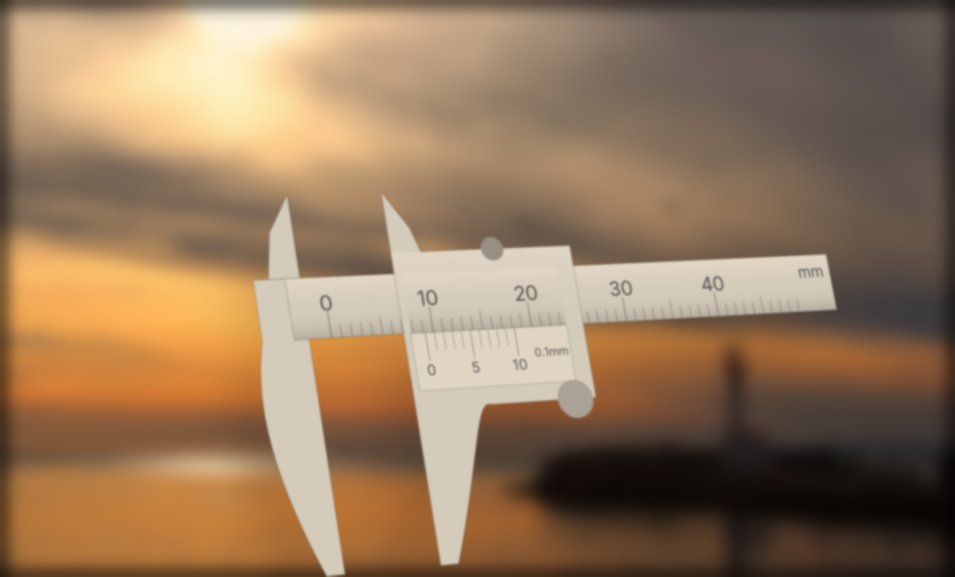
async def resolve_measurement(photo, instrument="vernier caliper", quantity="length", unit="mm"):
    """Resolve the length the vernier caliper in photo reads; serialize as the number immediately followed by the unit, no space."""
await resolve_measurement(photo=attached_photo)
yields 9.2mm
